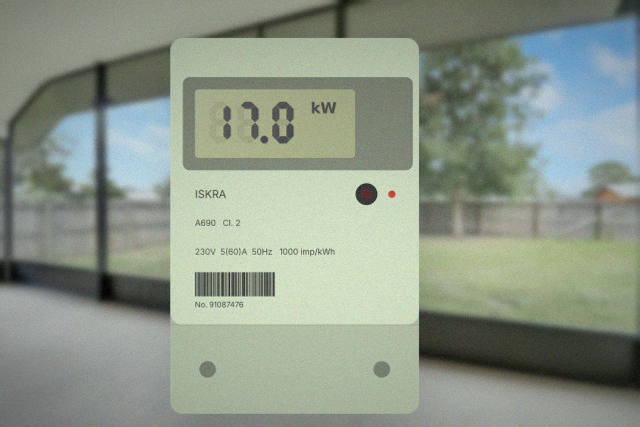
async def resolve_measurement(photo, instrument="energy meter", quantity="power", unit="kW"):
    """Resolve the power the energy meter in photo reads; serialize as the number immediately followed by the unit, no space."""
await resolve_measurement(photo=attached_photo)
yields 17.0kW
